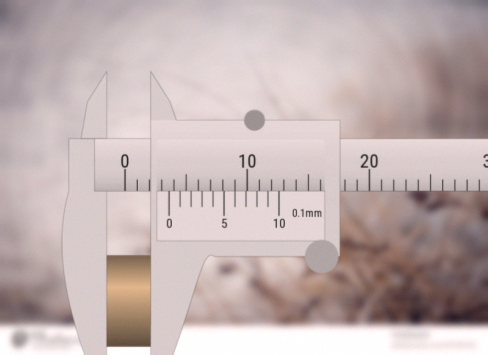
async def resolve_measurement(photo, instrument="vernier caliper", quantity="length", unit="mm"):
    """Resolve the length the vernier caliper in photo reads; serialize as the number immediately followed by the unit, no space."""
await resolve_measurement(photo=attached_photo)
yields 3.6mm
